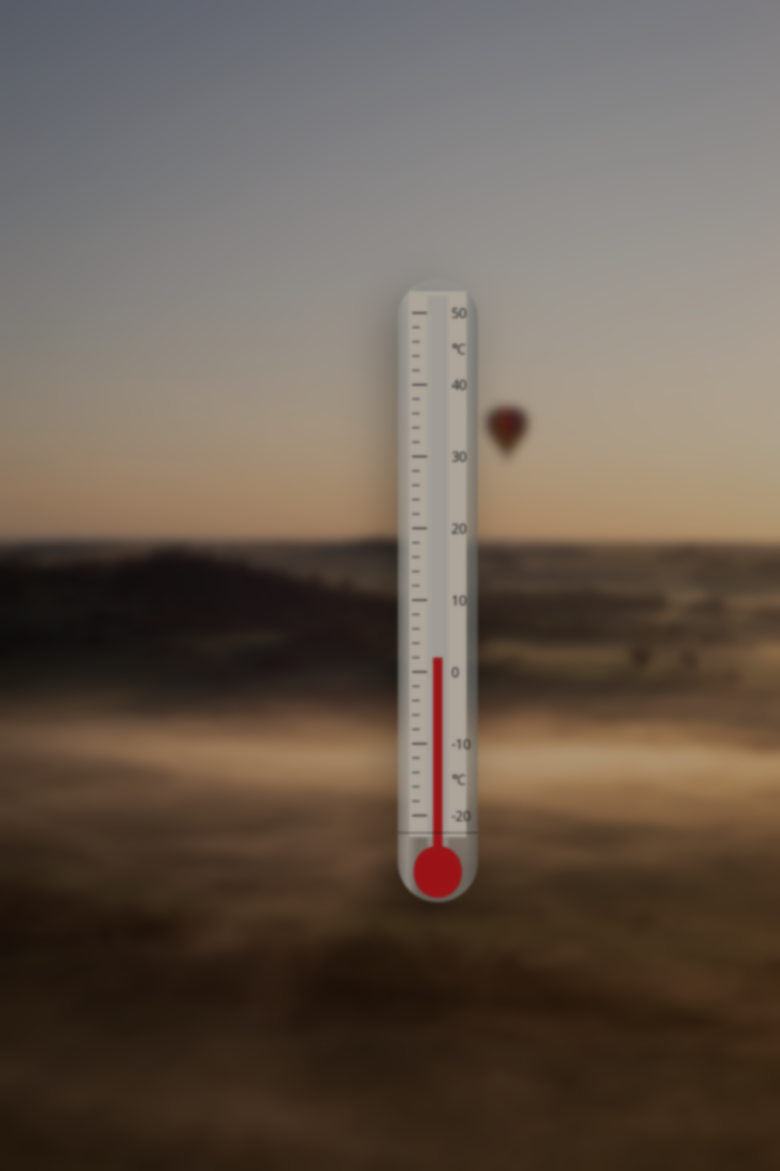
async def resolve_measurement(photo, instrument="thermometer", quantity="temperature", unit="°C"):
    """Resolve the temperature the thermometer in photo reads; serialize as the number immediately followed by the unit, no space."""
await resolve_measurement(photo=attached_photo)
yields 2°C
